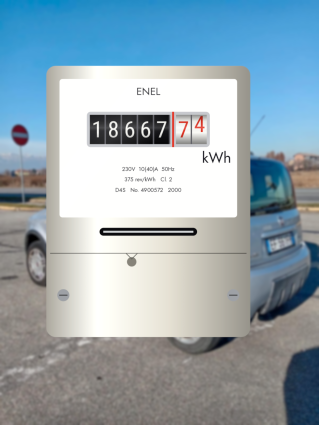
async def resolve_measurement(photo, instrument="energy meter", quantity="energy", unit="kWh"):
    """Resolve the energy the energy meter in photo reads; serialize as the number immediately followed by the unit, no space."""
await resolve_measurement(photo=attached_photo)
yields 18667.74kWh
